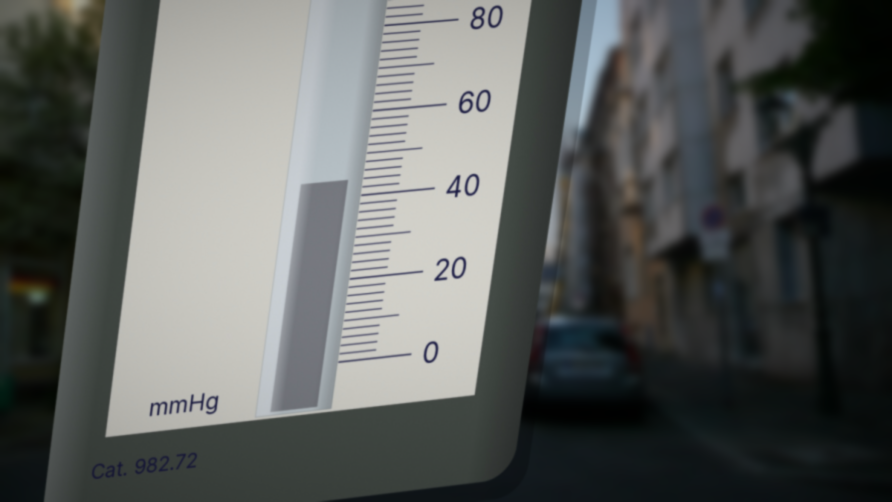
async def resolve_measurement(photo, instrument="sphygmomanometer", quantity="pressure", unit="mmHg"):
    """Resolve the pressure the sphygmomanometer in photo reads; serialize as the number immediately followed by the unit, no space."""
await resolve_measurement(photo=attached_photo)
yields 44mmHg
